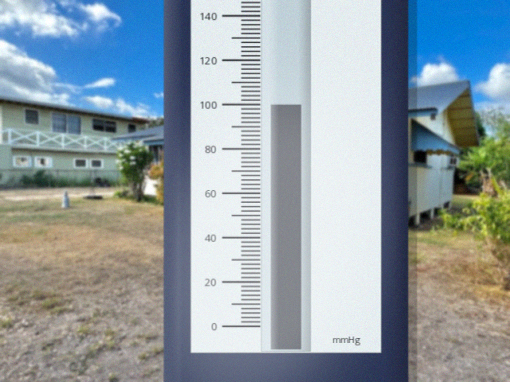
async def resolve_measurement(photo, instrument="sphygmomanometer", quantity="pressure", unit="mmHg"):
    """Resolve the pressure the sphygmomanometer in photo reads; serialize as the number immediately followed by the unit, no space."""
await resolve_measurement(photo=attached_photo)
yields 100mmHg
